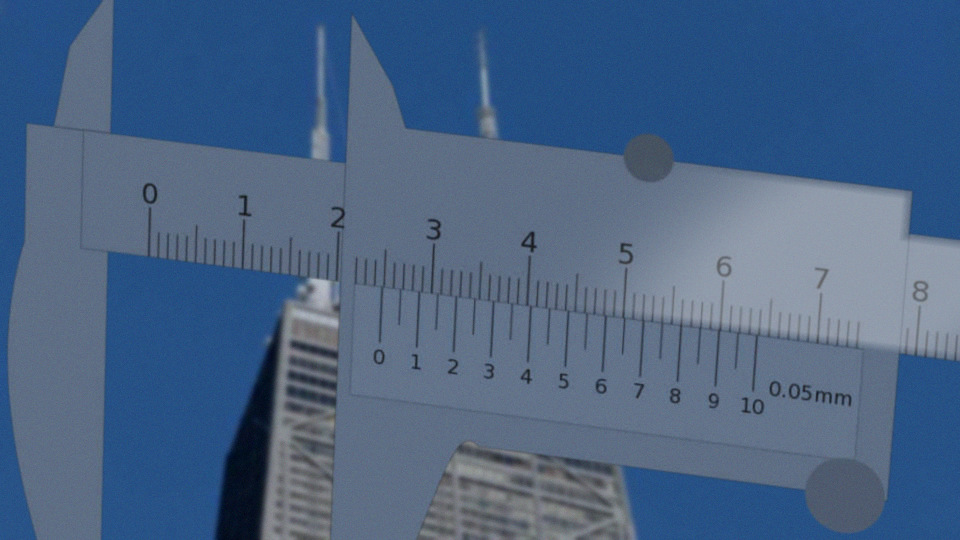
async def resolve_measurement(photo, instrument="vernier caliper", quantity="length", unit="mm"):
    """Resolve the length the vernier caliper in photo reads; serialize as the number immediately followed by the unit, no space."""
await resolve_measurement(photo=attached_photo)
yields 24.8mm
